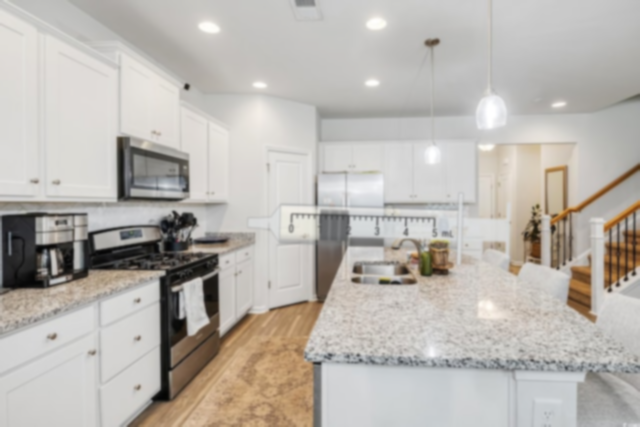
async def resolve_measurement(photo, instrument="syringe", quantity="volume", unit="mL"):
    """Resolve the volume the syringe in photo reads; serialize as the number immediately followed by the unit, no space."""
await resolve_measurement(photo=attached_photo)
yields 1mL
